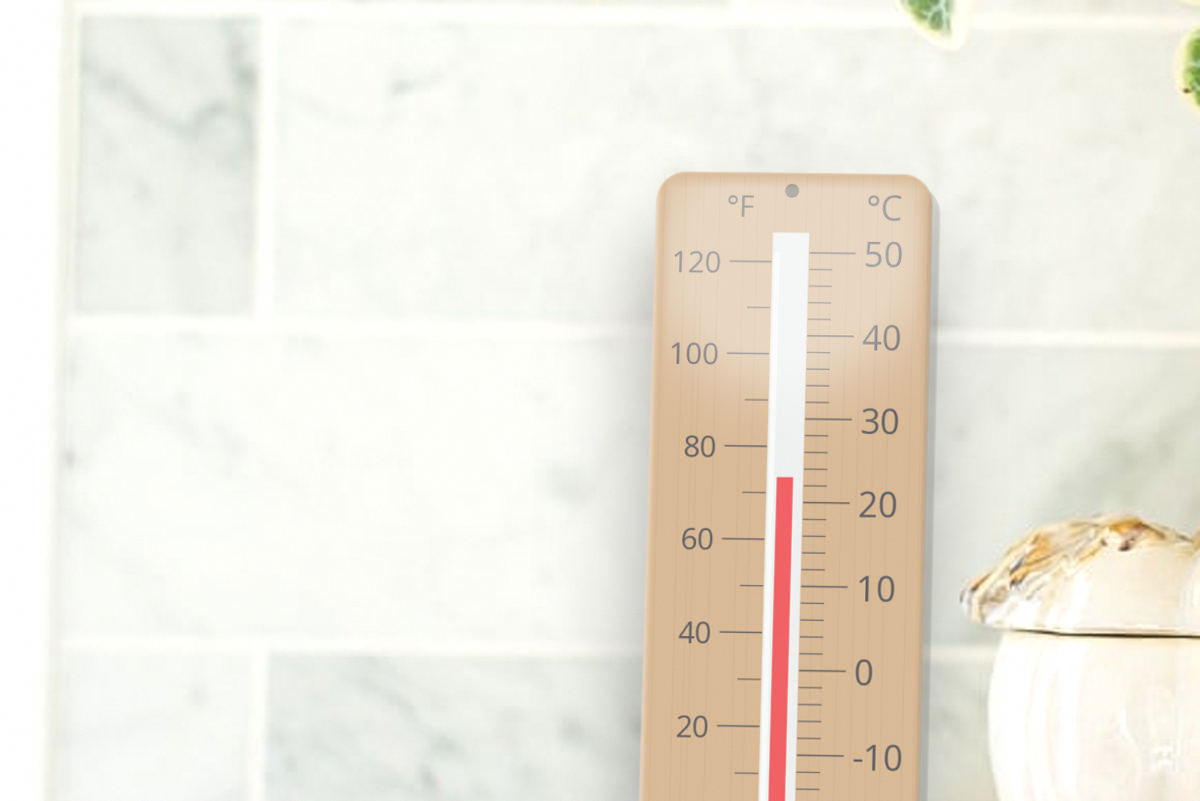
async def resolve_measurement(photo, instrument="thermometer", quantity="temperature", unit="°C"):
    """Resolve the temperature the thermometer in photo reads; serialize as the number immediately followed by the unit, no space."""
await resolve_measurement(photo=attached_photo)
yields 23°C
